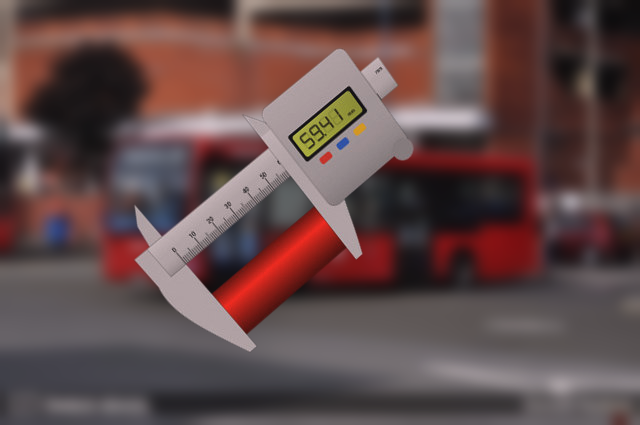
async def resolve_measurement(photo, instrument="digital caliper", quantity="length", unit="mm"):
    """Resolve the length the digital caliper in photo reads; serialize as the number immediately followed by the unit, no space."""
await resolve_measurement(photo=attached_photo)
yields 59.41mm
